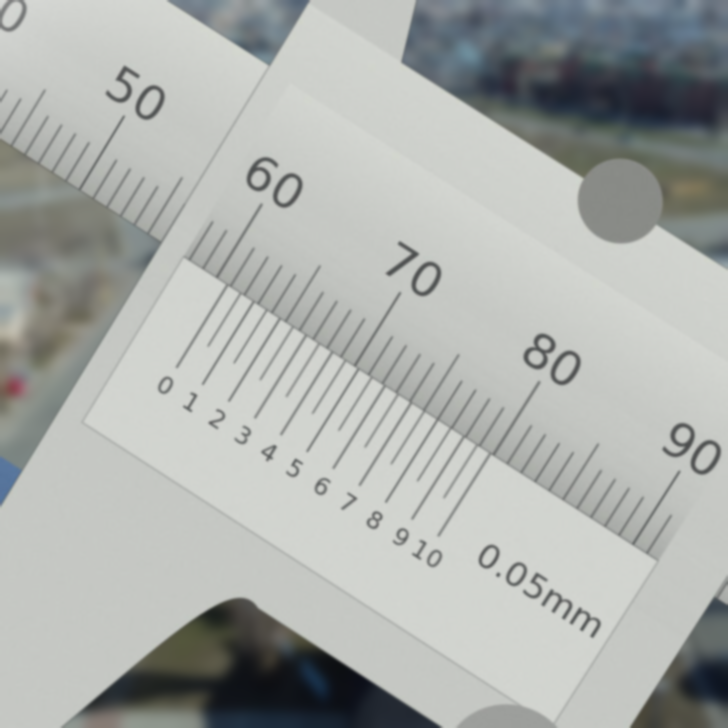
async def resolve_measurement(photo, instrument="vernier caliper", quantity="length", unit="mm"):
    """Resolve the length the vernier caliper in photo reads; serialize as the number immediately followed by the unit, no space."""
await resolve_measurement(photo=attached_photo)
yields 60.8mm
